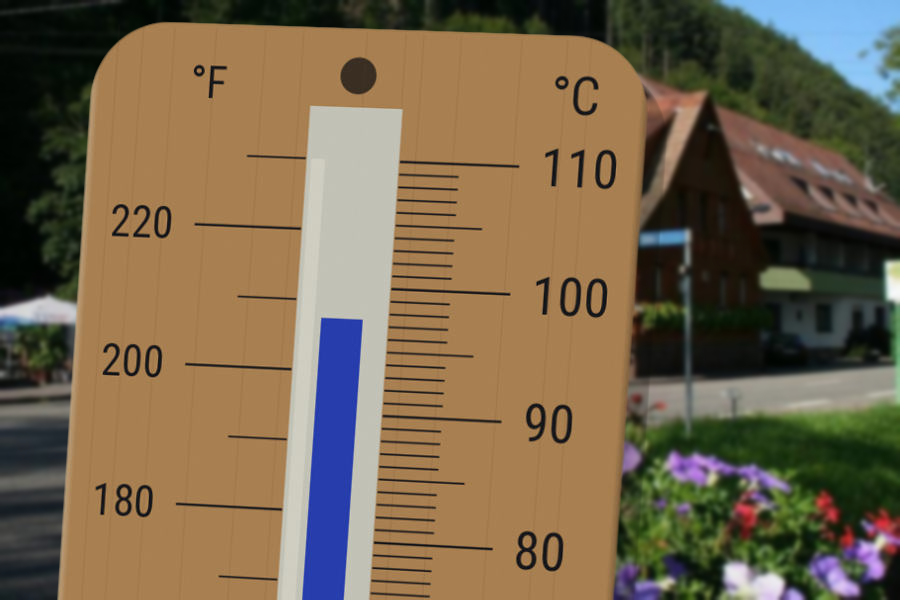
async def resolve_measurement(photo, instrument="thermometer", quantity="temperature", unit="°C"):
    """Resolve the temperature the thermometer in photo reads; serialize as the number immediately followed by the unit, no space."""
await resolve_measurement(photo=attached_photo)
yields 97.5°C
